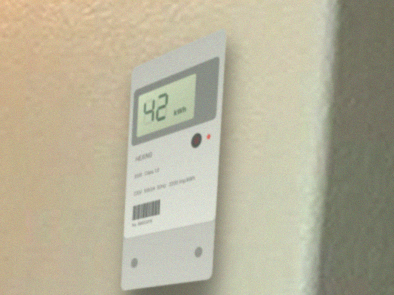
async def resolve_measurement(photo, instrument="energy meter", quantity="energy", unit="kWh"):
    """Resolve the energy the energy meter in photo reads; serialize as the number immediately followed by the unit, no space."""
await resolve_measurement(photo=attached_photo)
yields 42kWh
